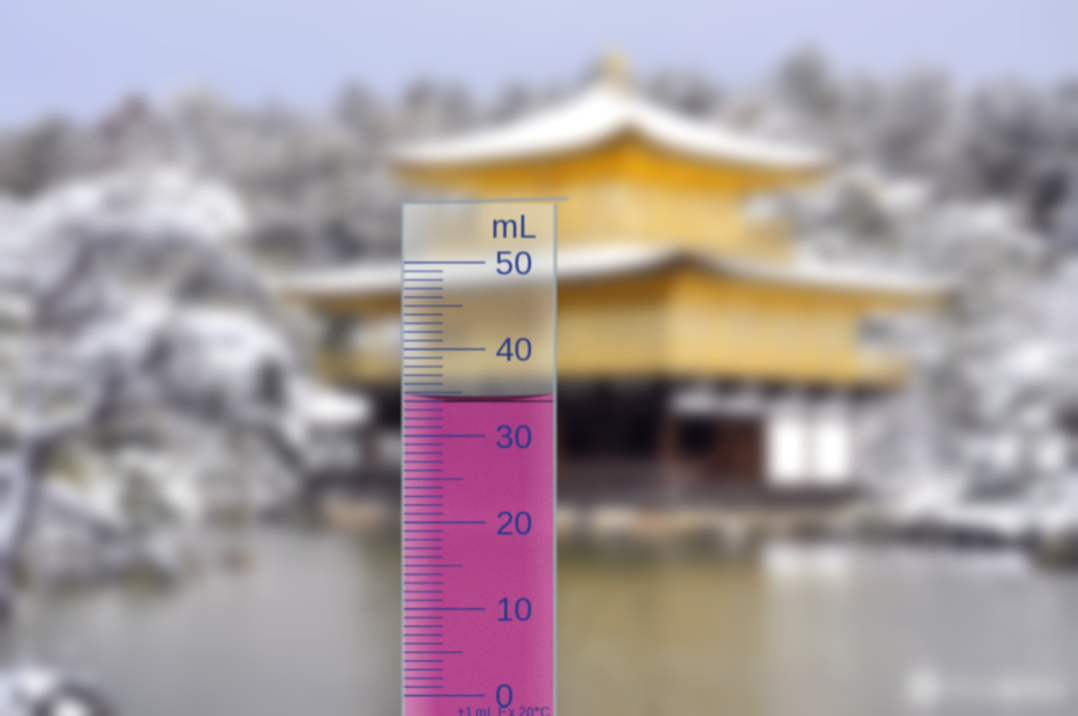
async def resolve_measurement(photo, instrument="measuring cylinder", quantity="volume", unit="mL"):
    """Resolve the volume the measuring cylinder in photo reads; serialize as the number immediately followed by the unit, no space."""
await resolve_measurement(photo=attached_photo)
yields 34mL
